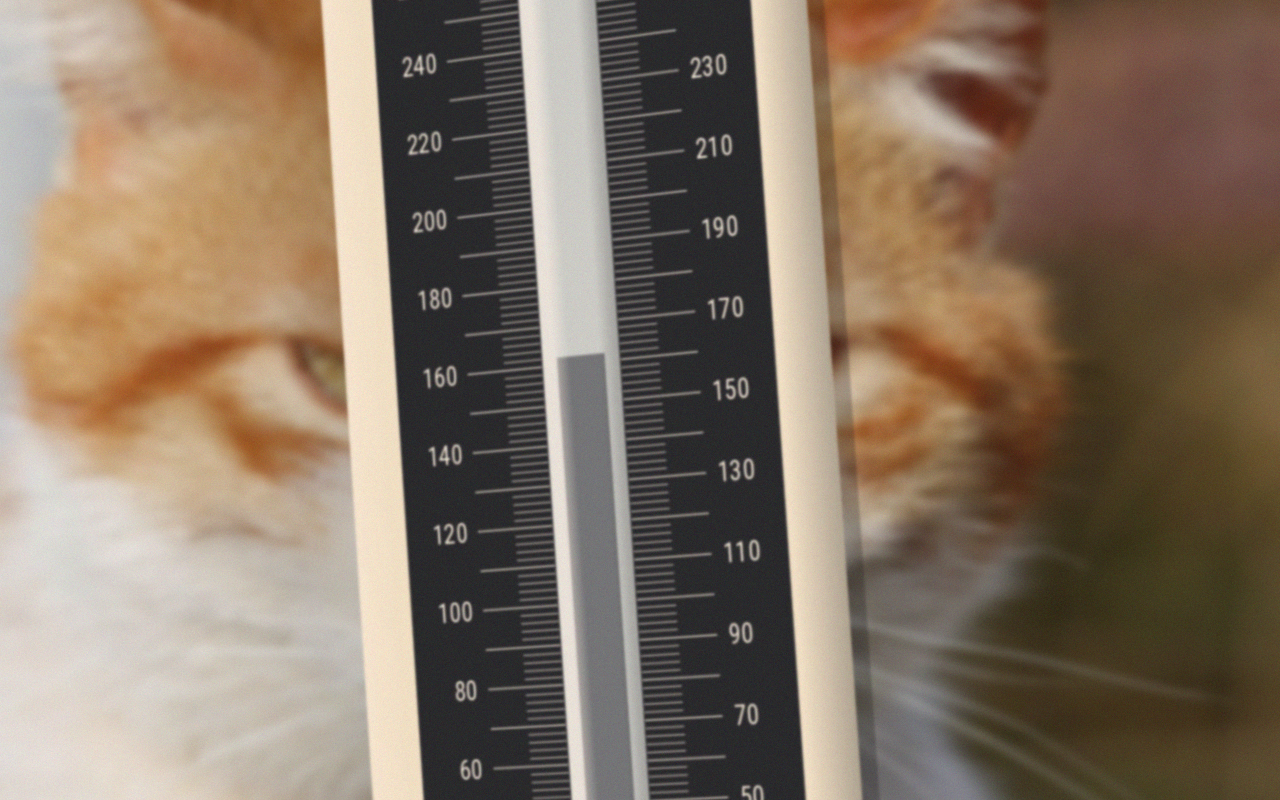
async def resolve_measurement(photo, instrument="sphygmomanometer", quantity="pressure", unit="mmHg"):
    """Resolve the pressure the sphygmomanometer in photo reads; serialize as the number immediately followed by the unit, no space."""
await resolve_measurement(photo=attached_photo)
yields 162mmHg
